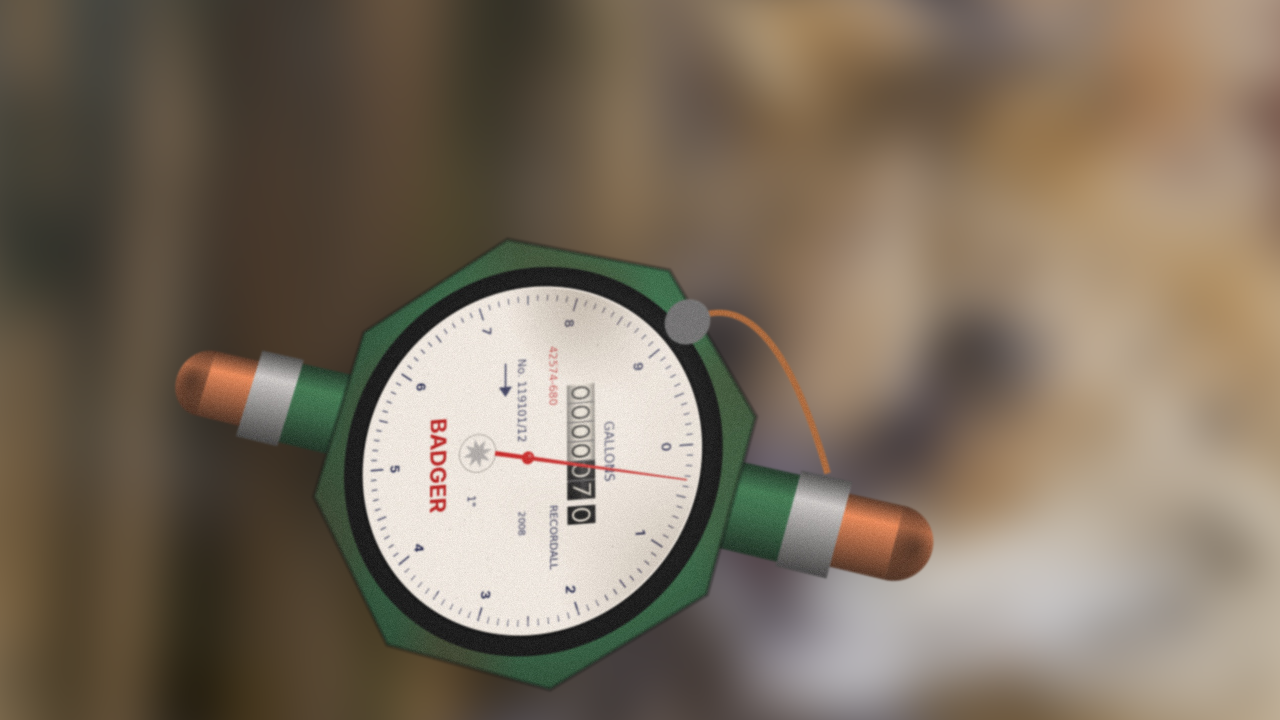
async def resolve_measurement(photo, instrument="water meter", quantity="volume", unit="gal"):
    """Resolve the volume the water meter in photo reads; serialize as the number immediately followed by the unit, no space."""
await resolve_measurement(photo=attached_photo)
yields 70.3gal
